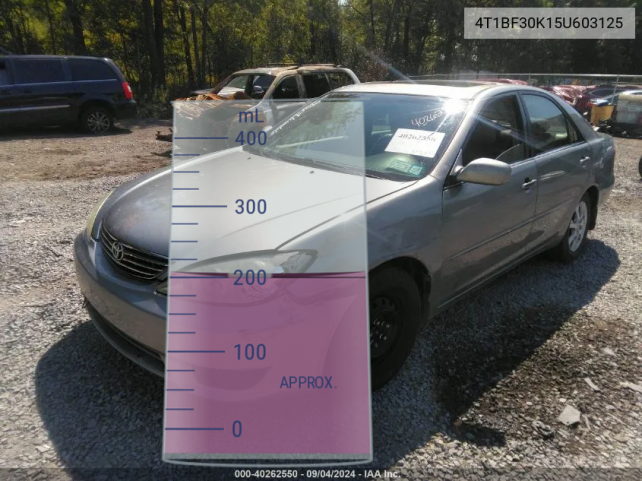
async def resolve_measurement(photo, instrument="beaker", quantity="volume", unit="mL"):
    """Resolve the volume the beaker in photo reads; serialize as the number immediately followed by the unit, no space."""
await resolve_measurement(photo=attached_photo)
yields 200mL
